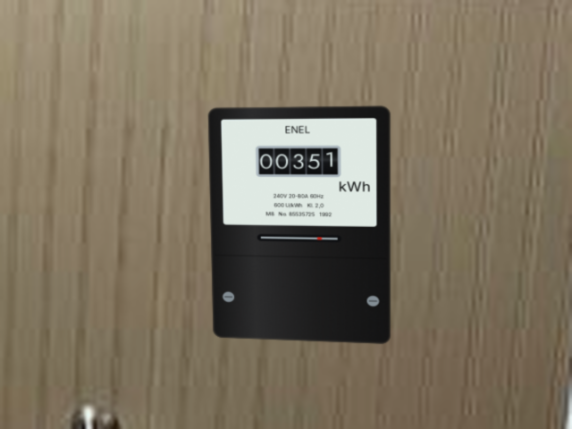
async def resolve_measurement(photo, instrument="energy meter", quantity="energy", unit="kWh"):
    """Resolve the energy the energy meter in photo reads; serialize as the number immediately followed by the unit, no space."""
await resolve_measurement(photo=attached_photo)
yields 351kWh
